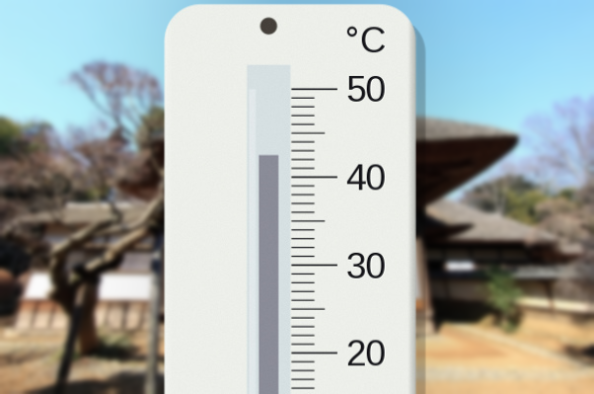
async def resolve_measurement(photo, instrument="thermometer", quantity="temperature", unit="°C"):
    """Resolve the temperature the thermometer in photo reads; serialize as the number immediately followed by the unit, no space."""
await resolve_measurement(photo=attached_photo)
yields 42.5°C
